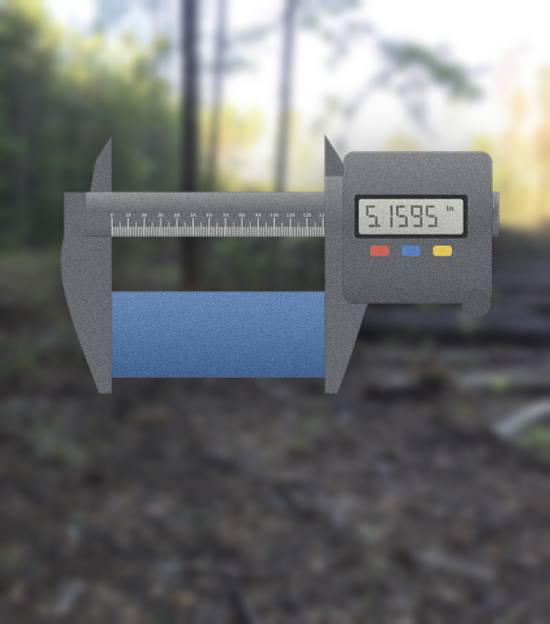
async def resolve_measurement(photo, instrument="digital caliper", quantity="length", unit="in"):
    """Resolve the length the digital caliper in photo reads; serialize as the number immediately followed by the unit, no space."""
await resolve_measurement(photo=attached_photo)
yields 5.1595in
